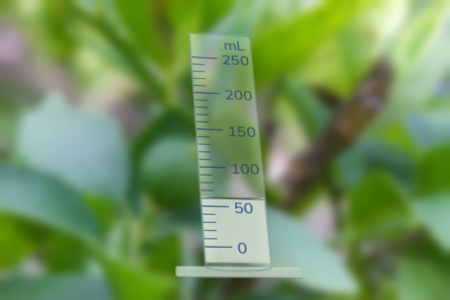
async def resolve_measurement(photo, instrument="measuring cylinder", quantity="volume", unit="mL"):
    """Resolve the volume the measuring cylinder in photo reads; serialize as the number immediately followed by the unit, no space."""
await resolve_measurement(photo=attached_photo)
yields 60mL
